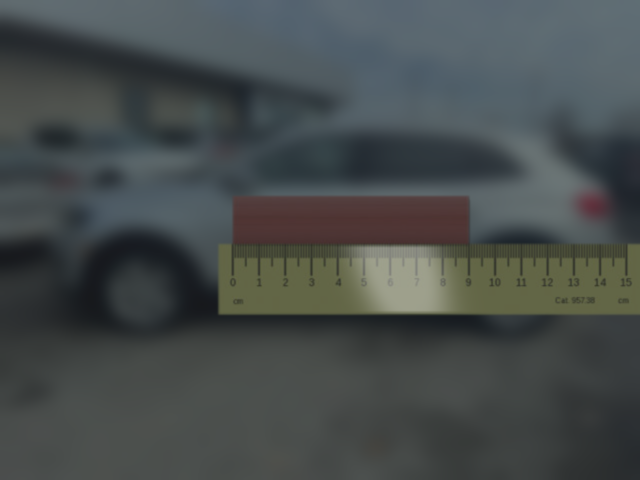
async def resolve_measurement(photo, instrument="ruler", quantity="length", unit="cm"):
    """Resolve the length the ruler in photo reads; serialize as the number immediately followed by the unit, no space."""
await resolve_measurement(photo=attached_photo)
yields 9cm
